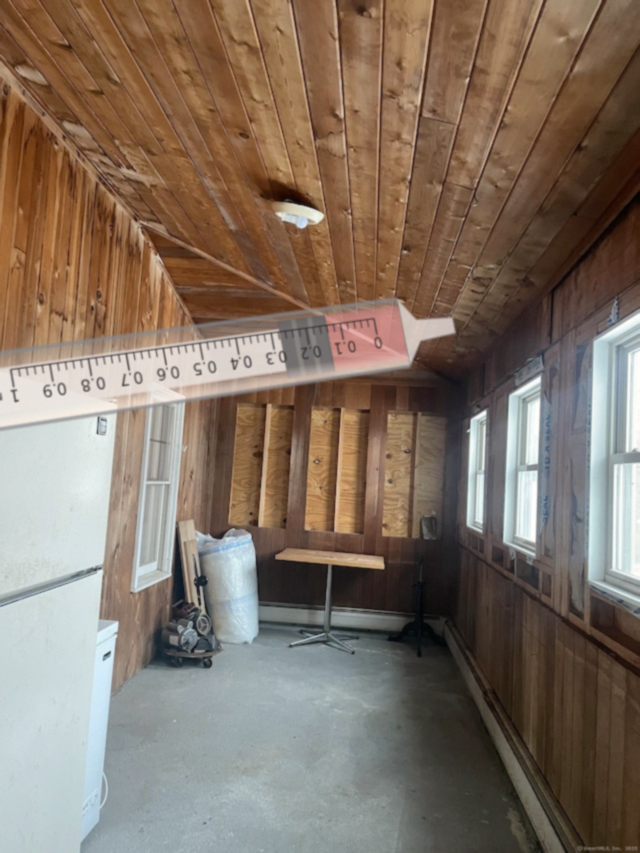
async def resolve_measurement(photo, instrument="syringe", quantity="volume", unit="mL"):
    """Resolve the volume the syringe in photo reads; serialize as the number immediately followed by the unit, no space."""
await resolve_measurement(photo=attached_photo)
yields 0.14mL
